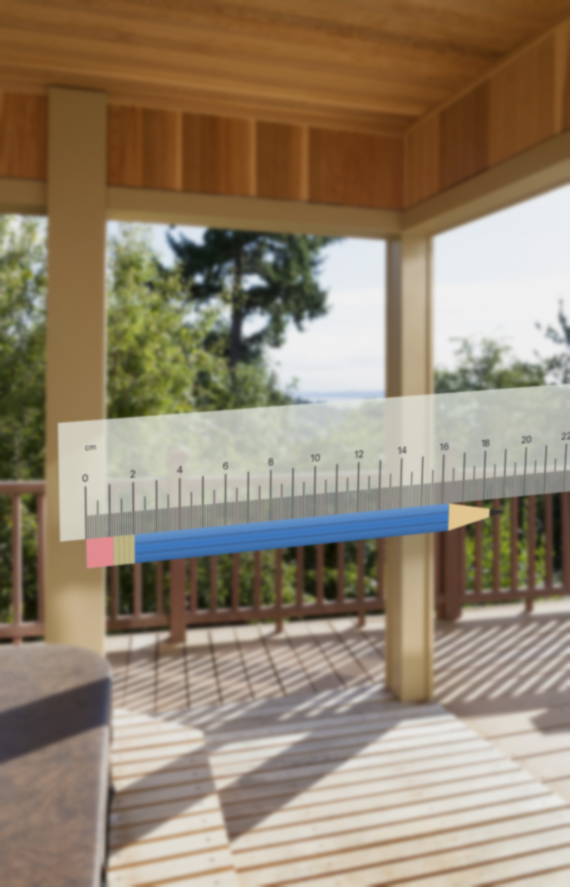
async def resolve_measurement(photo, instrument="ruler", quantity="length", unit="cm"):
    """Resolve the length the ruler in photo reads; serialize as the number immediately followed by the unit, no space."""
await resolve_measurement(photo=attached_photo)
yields 19cm
